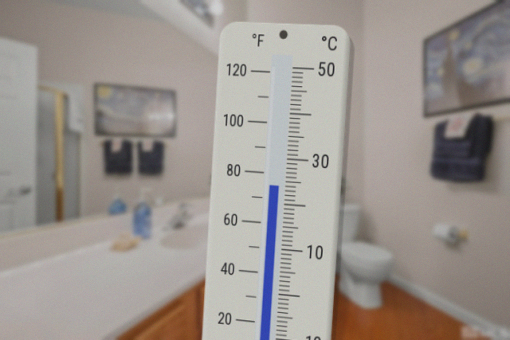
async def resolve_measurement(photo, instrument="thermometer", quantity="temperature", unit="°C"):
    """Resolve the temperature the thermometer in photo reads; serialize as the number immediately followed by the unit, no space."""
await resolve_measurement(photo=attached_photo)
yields 24°C
